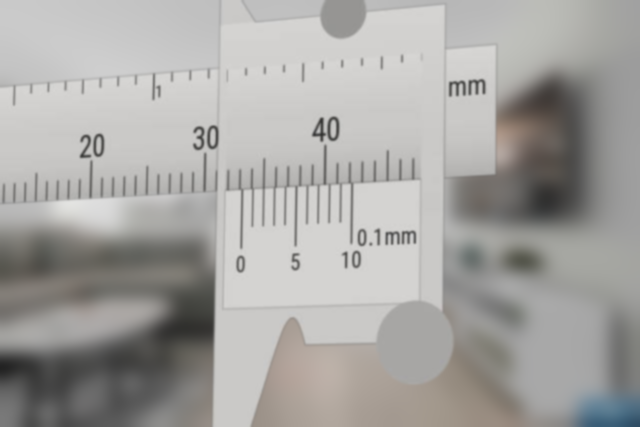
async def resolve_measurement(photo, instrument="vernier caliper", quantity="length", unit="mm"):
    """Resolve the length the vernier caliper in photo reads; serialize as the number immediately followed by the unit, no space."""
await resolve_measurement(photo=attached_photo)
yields 33.2mm
